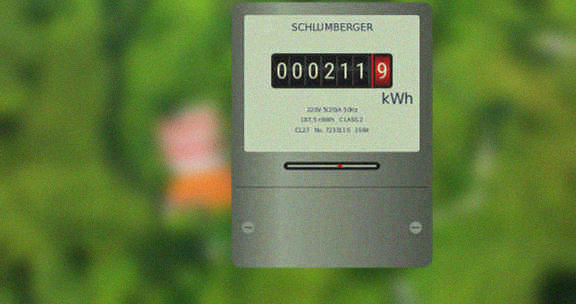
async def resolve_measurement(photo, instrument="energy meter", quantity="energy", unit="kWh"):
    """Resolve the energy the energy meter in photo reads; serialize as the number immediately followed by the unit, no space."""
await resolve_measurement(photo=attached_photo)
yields 211.9kWh
